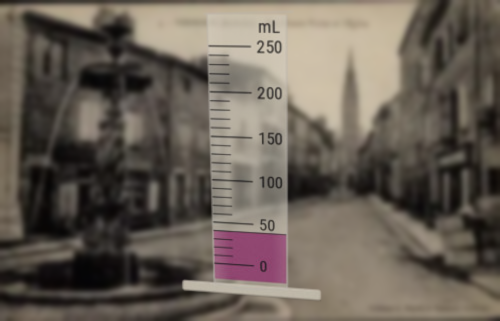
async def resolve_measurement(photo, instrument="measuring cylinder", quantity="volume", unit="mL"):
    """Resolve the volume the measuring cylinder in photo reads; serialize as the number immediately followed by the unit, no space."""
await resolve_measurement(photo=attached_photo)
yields 40mL
